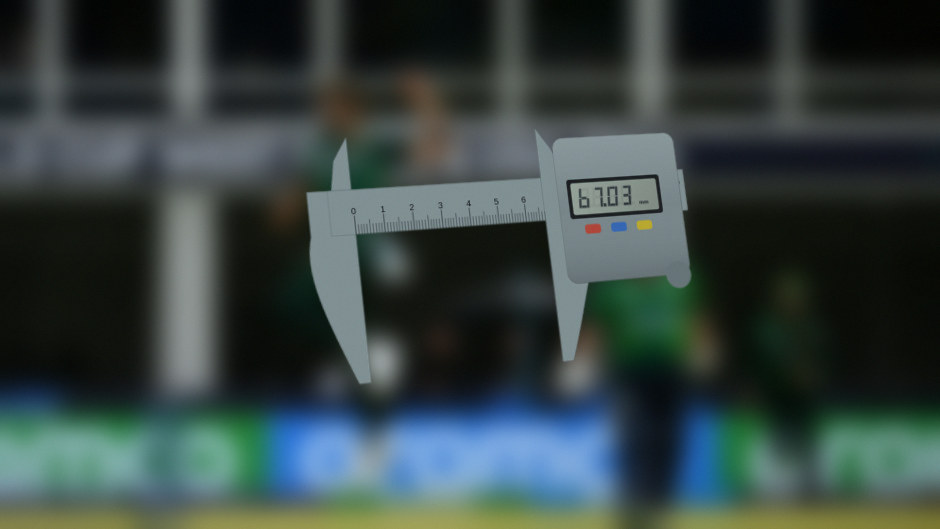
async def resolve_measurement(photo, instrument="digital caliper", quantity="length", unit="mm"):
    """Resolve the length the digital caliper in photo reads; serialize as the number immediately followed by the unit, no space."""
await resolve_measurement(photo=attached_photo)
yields 67.03mm
